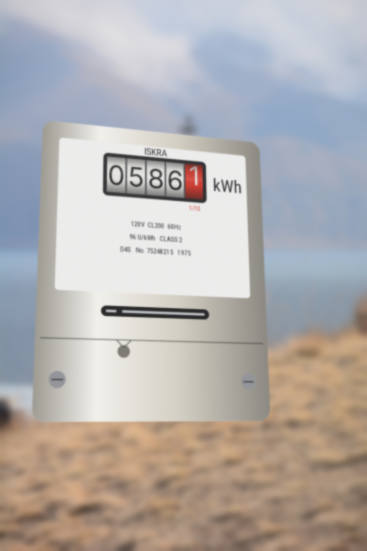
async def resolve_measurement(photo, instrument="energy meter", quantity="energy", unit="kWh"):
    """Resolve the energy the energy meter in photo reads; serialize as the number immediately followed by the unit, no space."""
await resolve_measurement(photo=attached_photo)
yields 586.1kWh
